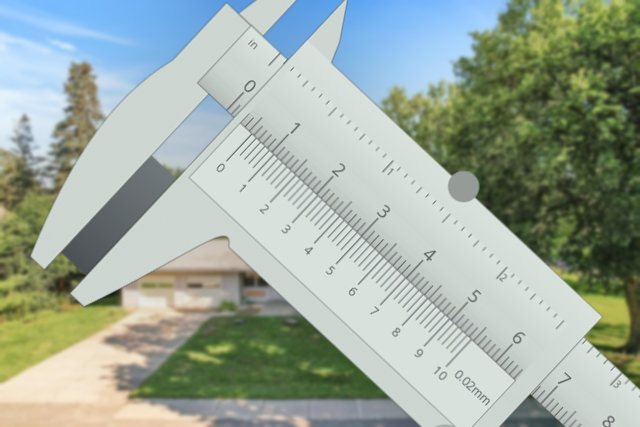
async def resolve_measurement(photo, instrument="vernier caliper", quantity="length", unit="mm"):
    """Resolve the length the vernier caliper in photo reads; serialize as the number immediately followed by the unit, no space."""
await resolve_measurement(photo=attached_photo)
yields 5.6mm
